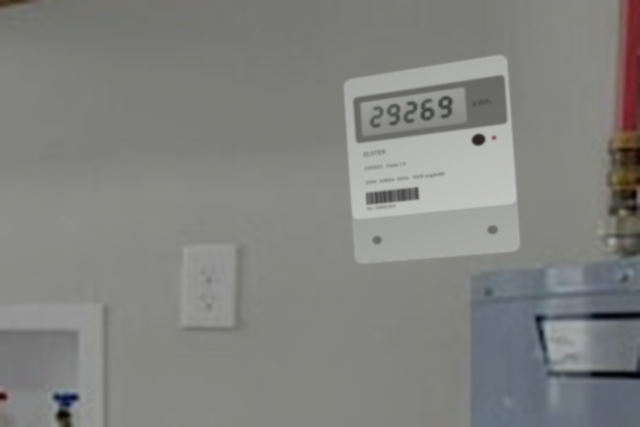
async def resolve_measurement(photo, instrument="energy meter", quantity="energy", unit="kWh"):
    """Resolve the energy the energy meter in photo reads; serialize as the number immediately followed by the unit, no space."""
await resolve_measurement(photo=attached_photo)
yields 29269kWh
